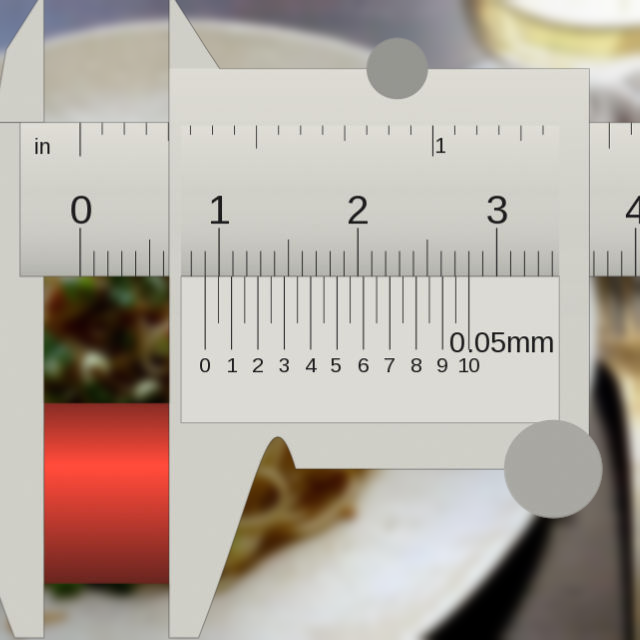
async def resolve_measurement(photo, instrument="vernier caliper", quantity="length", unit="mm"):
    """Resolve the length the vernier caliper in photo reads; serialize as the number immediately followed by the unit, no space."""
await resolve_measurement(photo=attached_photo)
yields 9.0mm
